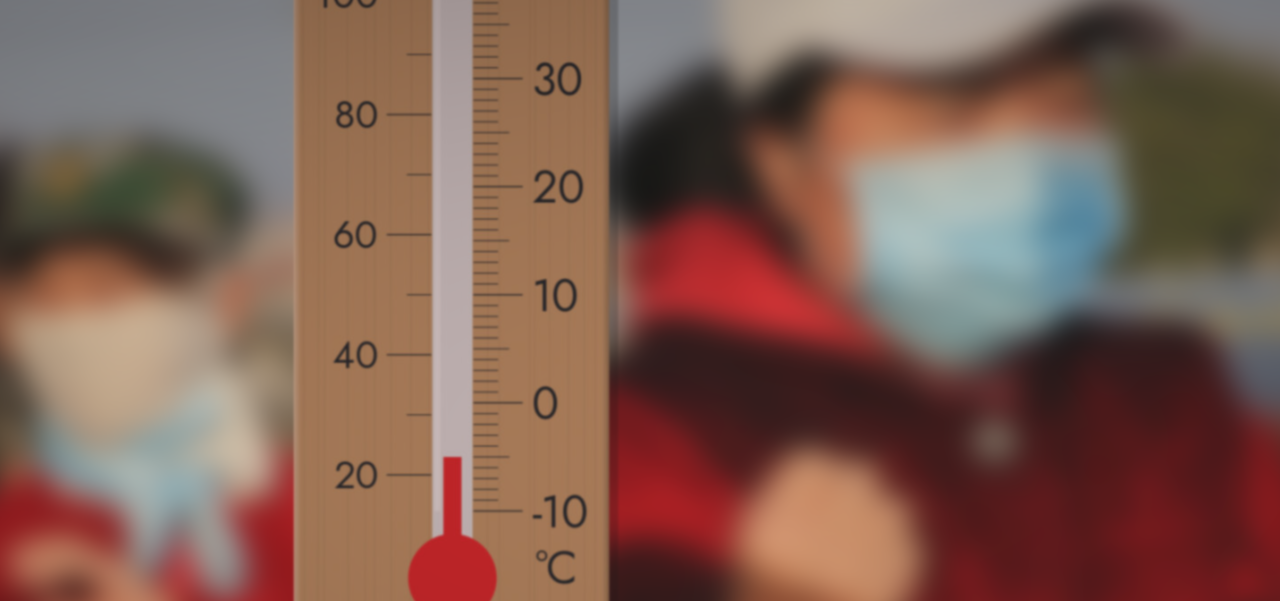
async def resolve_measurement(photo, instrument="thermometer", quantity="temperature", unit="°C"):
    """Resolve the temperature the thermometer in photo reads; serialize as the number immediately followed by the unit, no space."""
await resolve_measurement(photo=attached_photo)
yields -5°C
